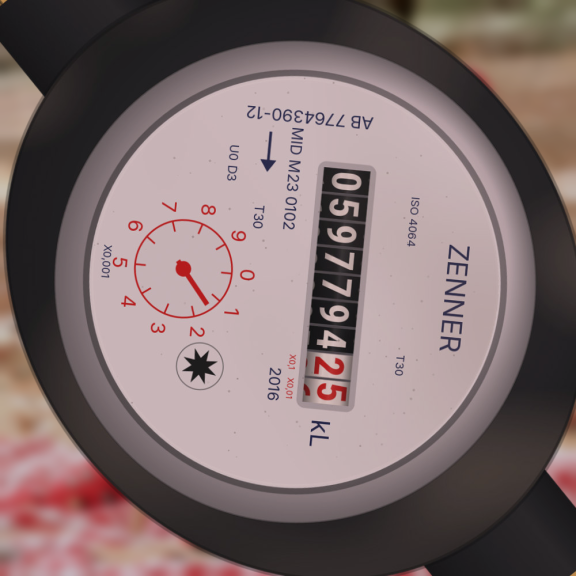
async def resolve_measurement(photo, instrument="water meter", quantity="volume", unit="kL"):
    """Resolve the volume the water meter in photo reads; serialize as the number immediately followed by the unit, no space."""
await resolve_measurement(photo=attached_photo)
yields 597794.251kL
